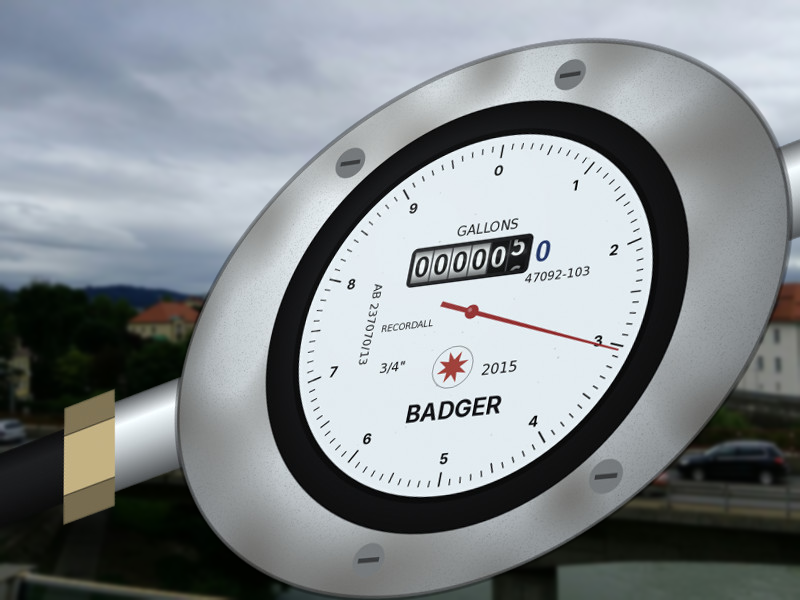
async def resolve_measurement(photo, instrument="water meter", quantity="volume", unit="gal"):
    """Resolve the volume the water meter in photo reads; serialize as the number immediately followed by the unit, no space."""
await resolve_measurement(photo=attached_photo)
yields 53.0gal
